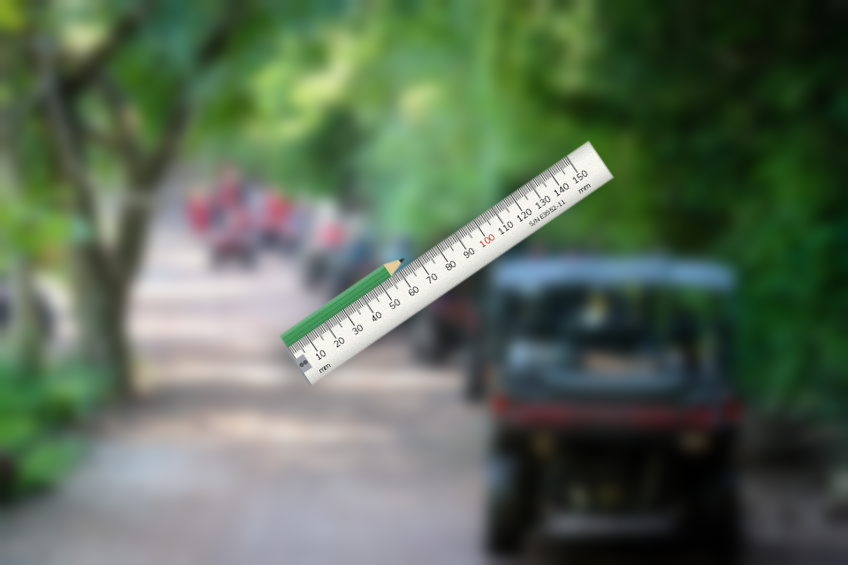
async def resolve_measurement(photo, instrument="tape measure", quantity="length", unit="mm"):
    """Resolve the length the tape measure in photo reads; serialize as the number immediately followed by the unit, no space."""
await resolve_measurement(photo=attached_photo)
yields 65mm
